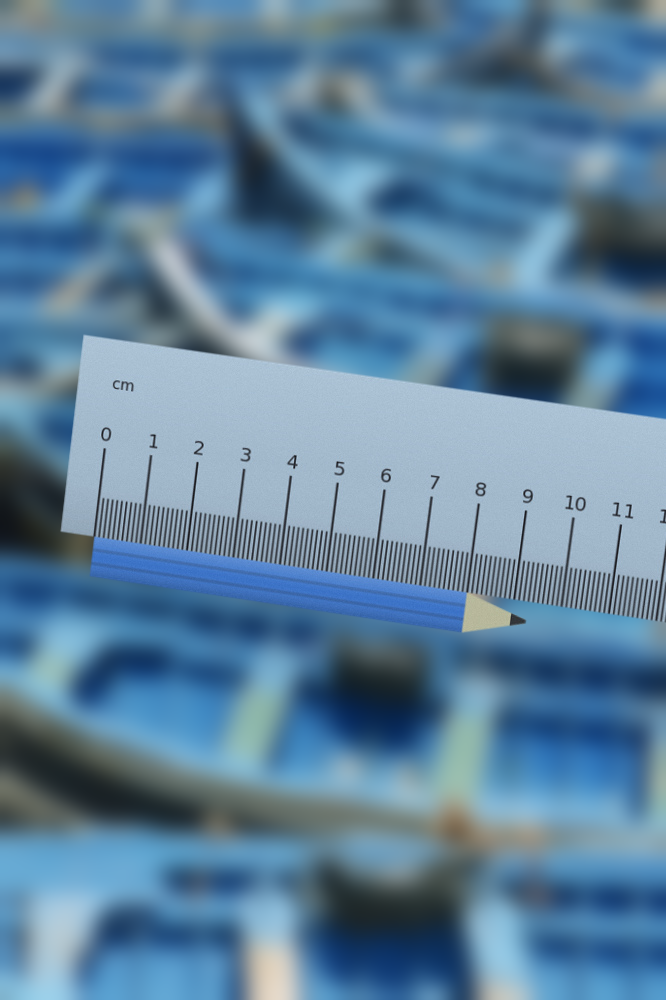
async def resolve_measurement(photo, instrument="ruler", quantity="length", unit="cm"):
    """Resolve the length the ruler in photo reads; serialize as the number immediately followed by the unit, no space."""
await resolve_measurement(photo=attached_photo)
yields 9.3cm
